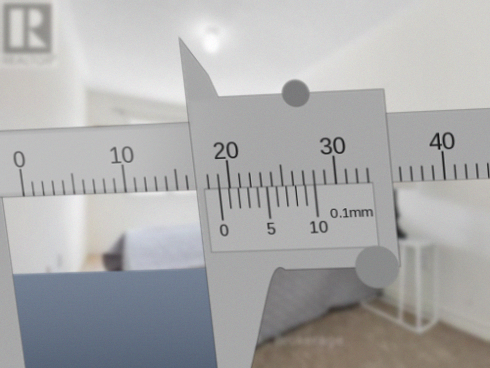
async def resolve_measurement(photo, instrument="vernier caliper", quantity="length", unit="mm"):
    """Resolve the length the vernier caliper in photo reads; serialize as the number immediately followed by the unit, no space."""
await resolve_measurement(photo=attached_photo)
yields 19.0mm
